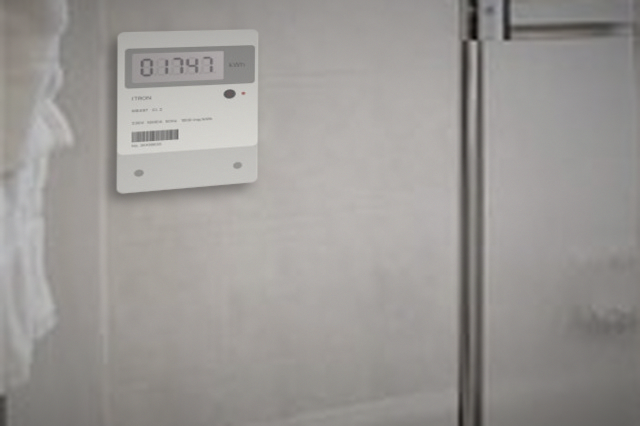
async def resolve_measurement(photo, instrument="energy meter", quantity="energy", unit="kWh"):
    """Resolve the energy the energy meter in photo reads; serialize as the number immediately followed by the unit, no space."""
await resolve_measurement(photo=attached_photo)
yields 1747kWh
